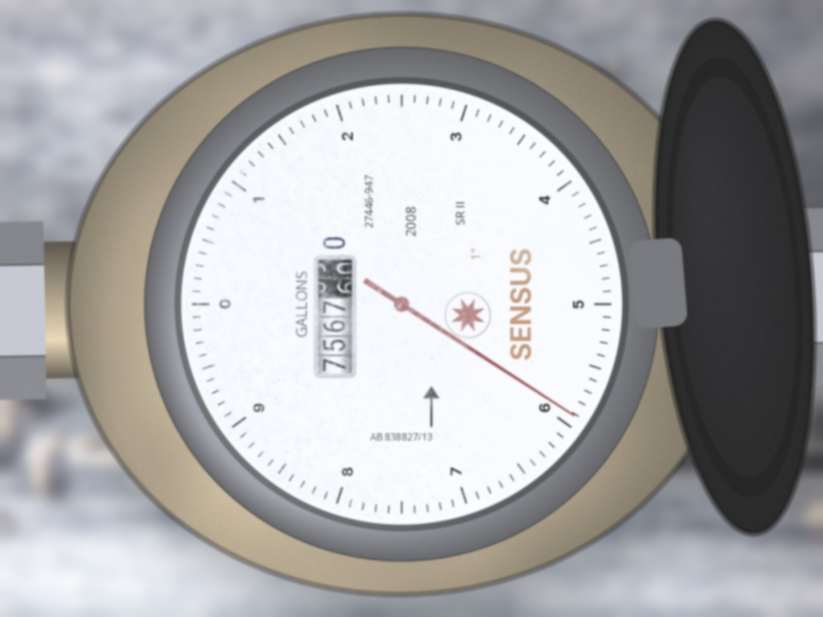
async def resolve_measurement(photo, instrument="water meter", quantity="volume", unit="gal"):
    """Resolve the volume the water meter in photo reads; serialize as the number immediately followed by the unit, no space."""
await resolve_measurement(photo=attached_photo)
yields 7567595.9gal
